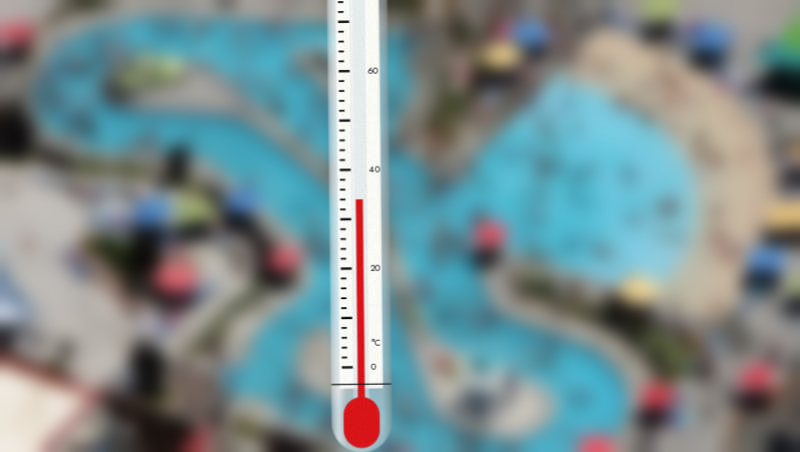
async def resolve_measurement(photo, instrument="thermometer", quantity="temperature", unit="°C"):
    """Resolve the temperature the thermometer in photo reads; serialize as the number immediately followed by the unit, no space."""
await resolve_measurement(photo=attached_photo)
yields 34°C
